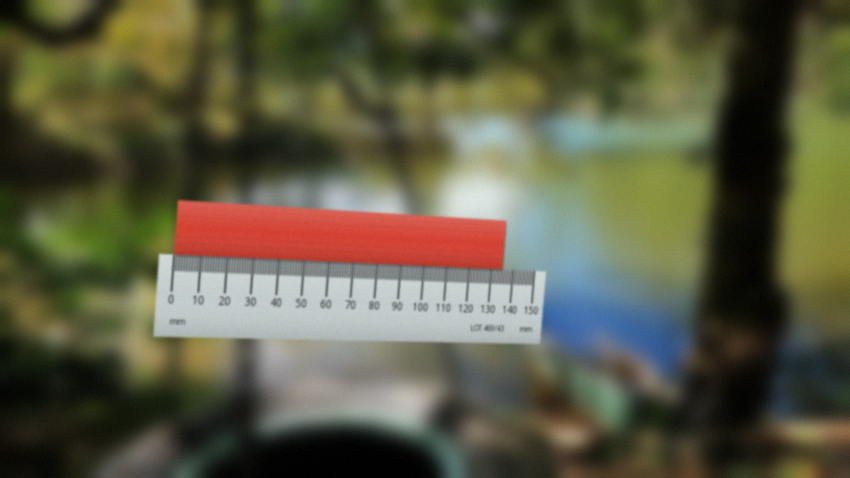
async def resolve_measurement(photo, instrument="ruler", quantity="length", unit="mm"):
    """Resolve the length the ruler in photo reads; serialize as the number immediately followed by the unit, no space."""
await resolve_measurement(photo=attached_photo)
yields 135mm
